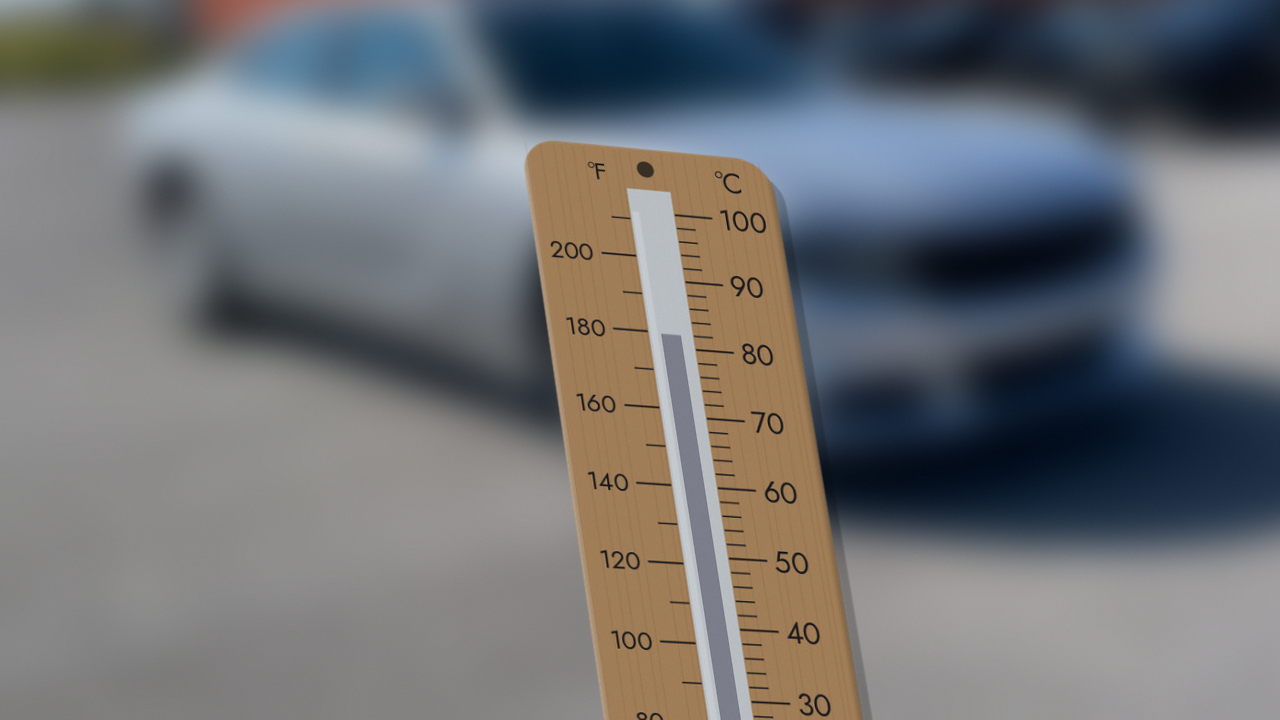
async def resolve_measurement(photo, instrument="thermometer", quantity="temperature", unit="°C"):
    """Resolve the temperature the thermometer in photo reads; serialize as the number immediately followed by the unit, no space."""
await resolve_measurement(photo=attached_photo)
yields 82°C
